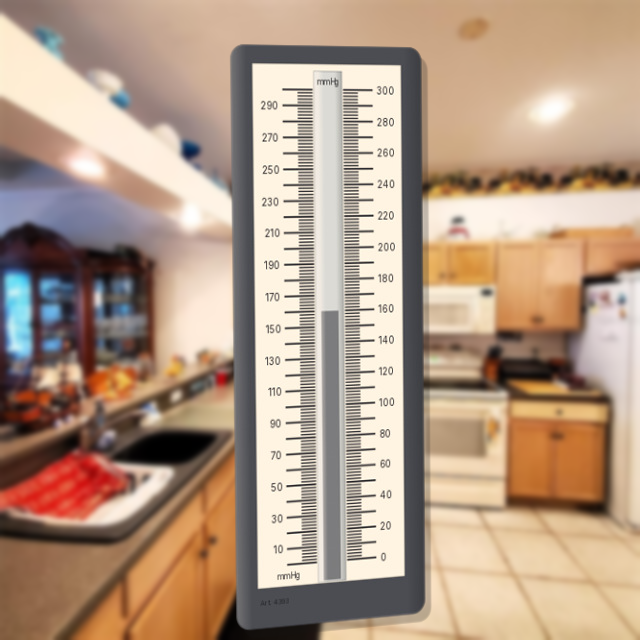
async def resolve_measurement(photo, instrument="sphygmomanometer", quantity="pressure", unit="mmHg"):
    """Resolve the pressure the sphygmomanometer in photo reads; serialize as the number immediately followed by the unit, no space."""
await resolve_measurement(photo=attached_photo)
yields 160mmHg
